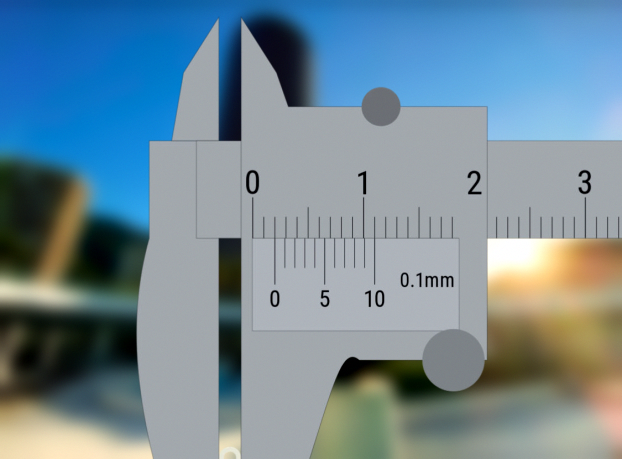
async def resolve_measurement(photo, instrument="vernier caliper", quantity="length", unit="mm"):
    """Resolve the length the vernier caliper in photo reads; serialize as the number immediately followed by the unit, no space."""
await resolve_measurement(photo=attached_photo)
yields 2.0mm
